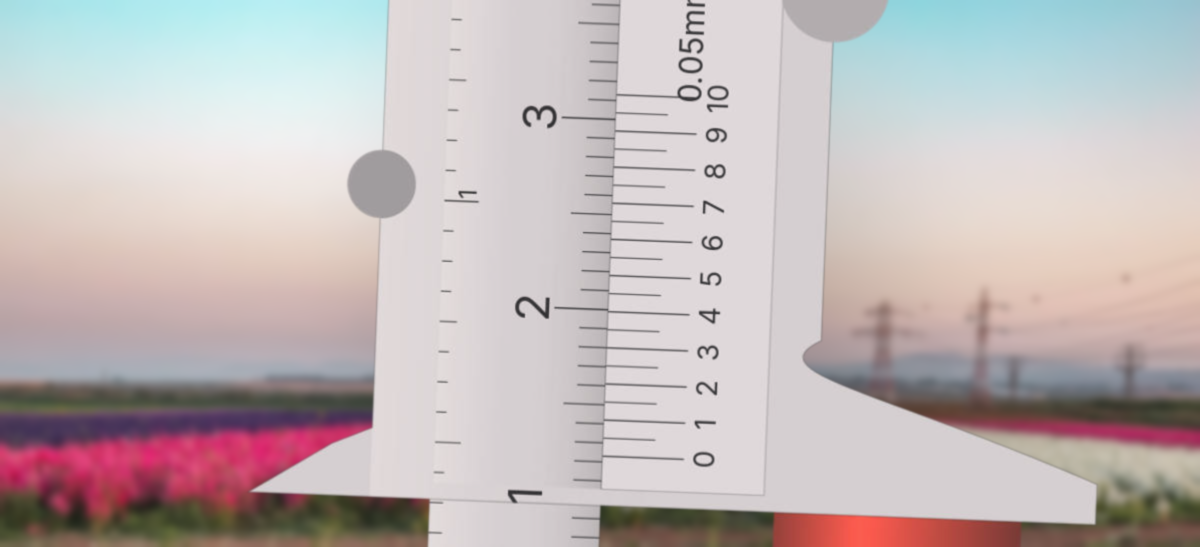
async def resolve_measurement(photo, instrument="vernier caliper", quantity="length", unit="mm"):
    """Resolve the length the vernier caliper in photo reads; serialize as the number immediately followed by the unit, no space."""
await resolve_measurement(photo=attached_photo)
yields 12.3mm
